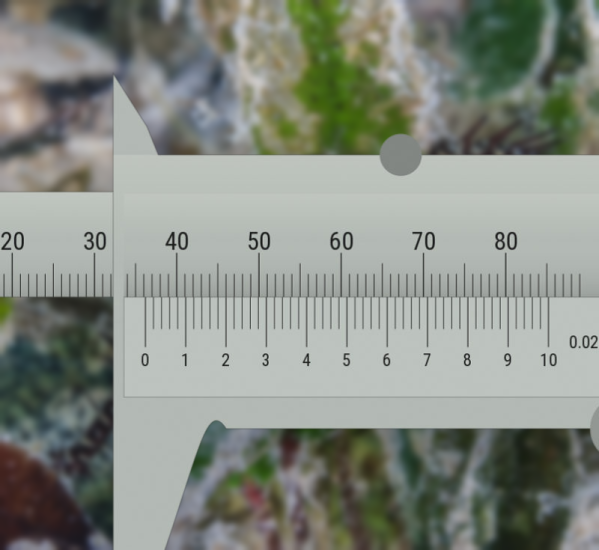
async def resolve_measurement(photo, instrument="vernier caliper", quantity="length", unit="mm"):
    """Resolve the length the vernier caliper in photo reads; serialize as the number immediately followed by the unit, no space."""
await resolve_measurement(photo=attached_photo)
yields 36.2mm
